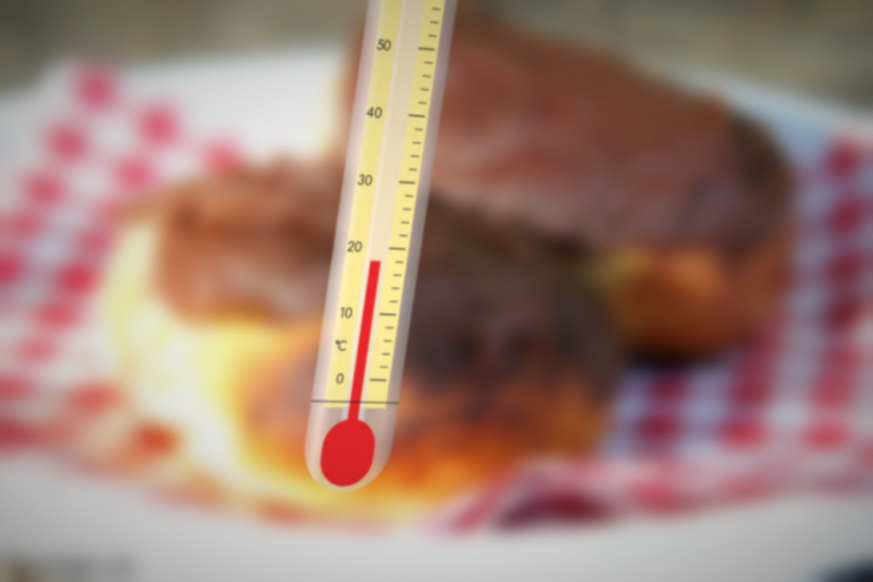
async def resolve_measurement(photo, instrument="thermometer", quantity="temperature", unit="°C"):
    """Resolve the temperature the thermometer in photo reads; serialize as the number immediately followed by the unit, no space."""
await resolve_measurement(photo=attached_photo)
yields 18°C
